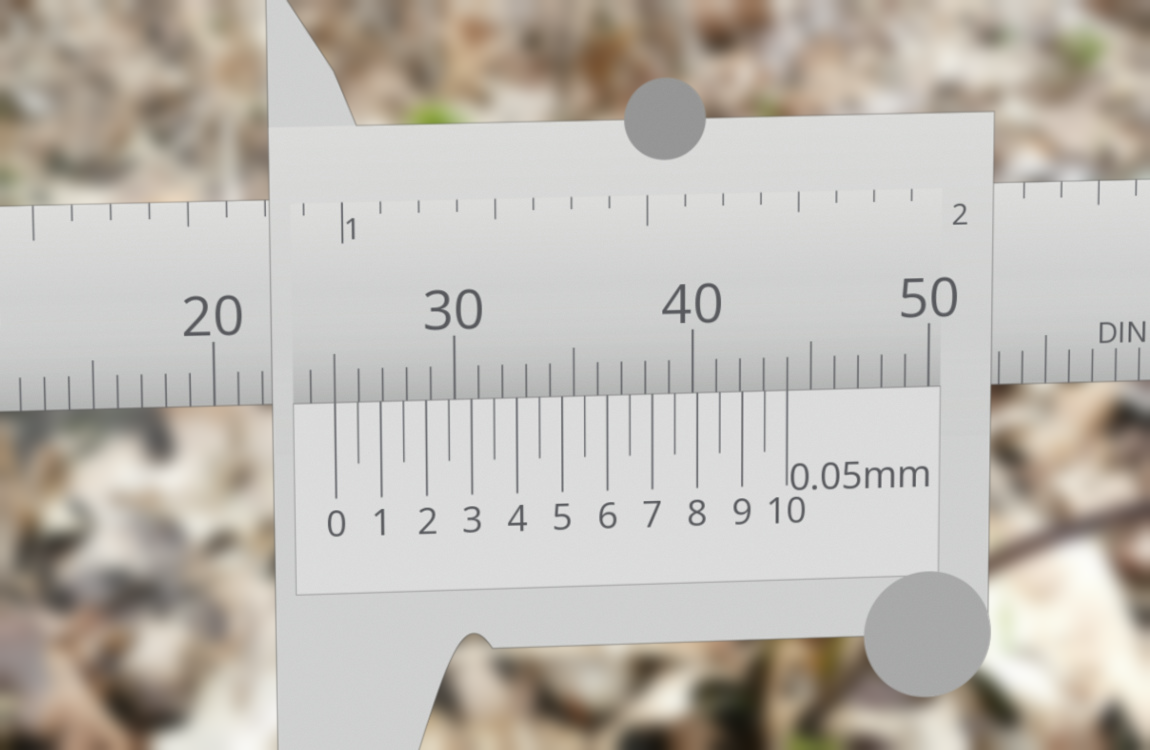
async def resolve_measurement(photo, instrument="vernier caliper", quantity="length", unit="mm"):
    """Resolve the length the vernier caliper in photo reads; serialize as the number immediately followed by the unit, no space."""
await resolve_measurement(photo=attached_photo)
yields 25.0mm
